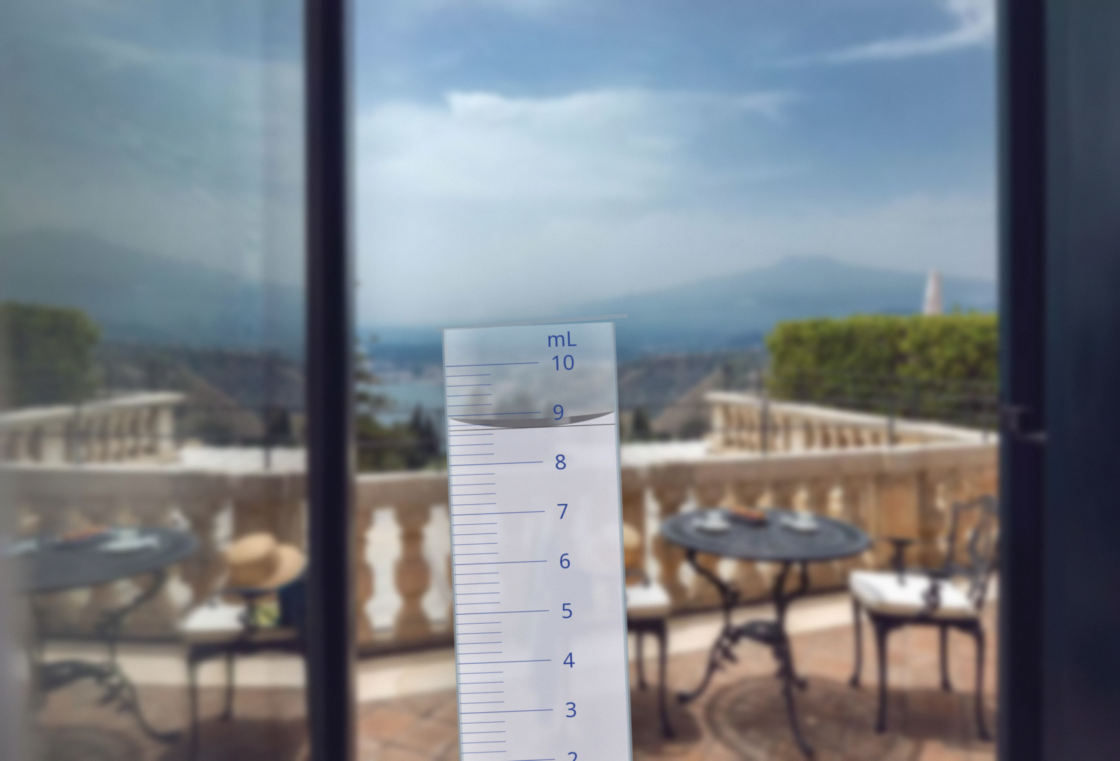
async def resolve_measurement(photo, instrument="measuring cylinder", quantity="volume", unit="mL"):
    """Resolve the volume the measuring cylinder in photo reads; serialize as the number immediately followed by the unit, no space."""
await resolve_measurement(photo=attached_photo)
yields 8.7mL
